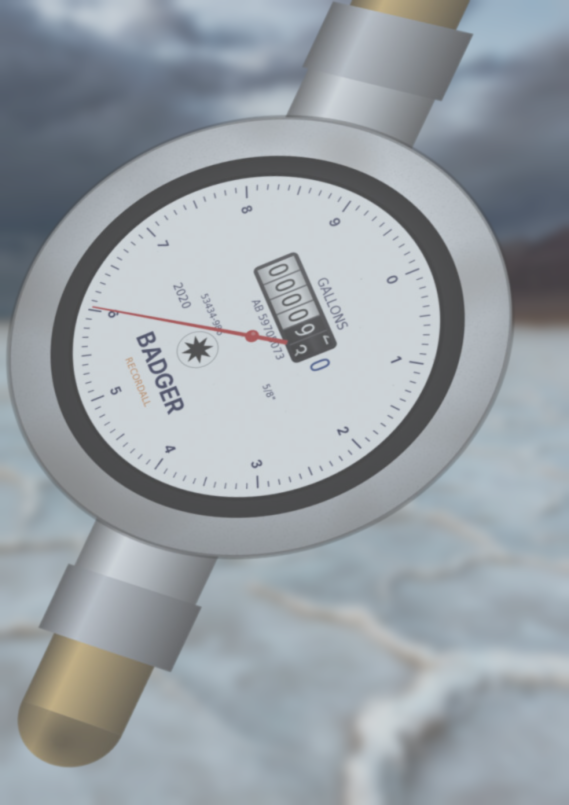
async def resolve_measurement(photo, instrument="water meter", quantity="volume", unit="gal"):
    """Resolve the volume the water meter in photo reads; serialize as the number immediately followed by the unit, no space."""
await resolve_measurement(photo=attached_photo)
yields 926.0gal
